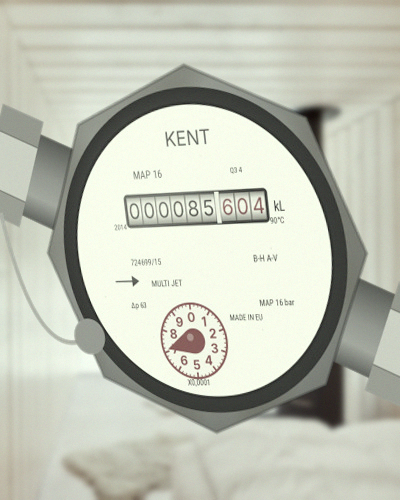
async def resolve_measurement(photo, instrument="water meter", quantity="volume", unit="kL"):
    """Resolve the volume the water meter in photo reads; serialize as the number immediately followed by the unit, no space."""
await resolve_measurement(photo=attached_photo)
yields 85.6047kL
